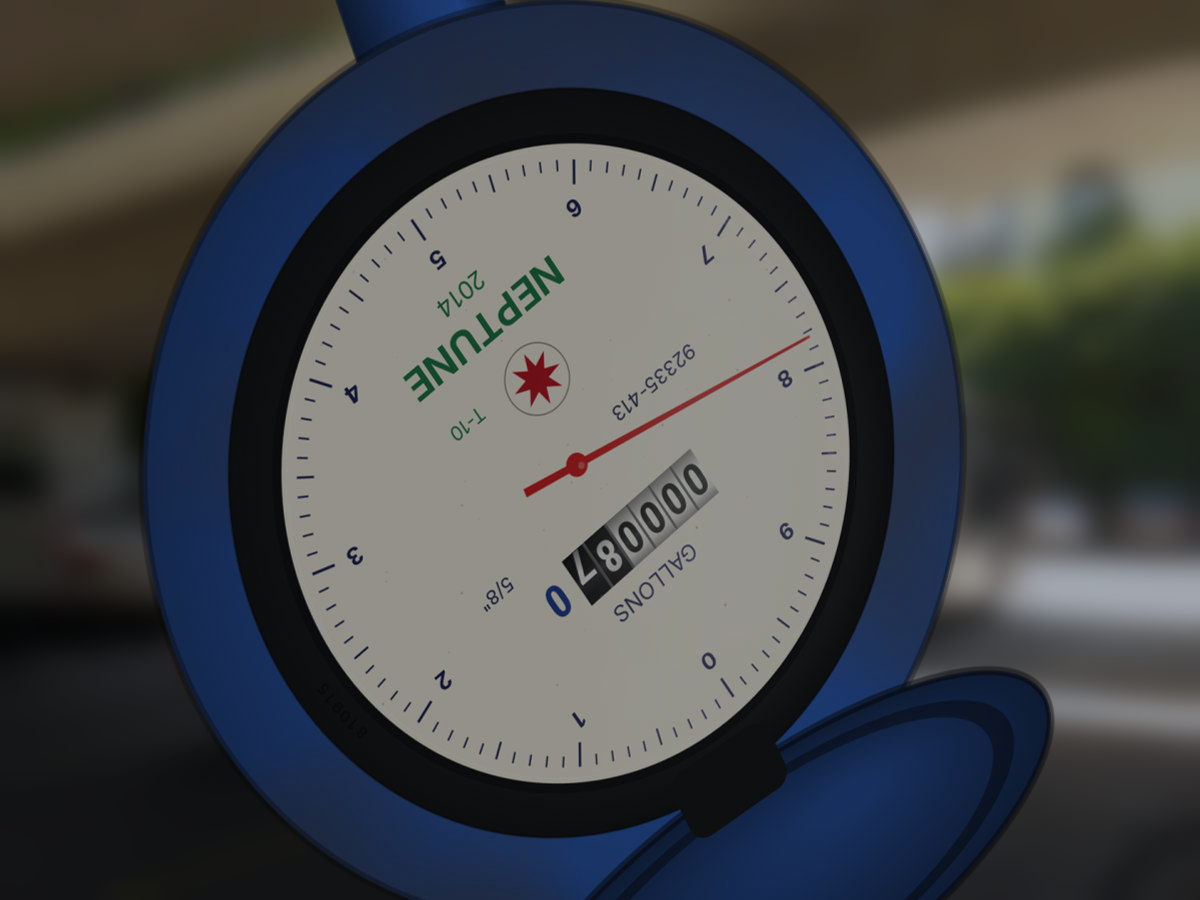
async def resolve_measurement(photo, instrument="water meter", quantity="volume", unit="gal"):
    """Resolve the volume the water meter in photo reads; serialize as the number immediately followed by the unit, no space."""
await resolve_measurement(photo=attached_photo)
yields 867.8gal
